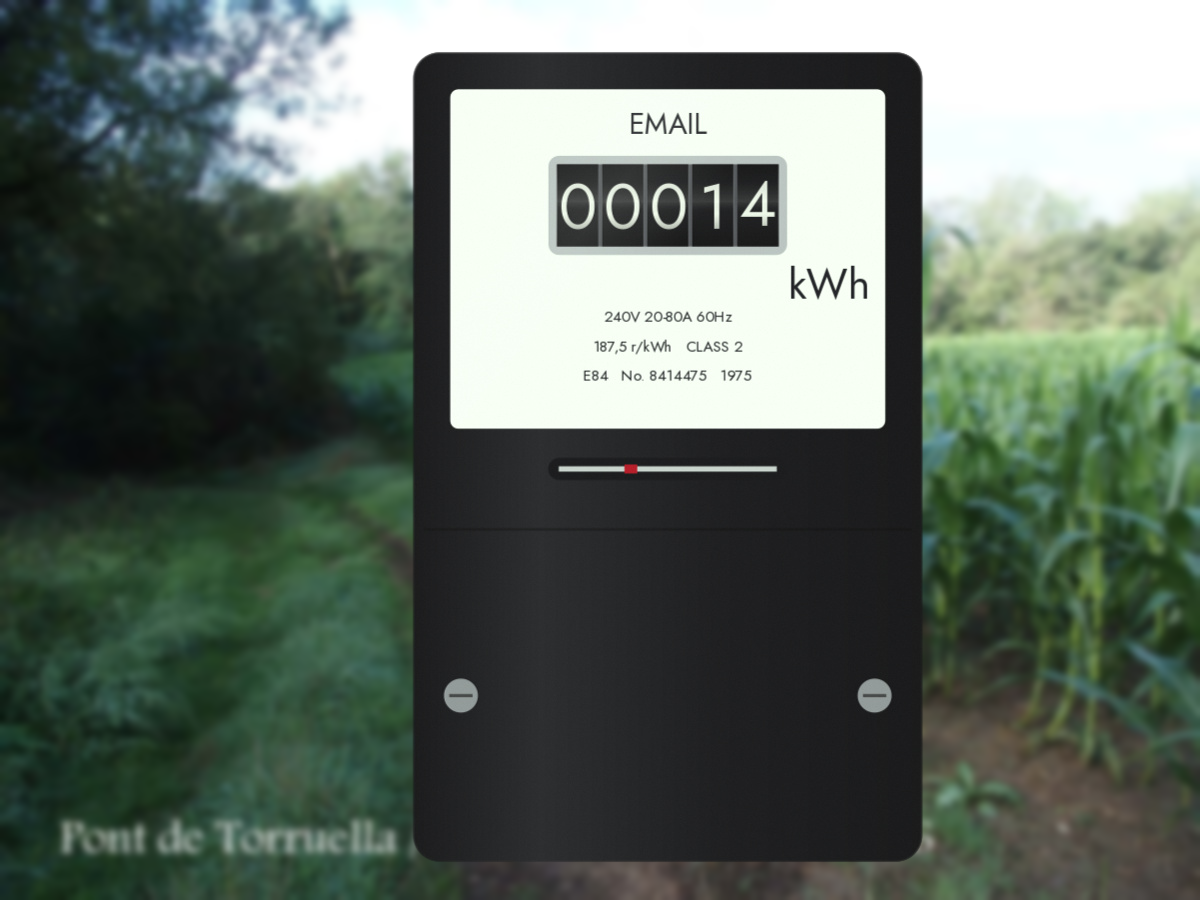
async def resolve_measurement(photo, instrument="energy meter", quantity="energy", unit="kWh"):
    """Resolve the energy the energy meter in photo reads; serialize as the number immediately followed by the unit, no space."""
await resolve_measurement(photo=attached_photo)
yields 14kWh
